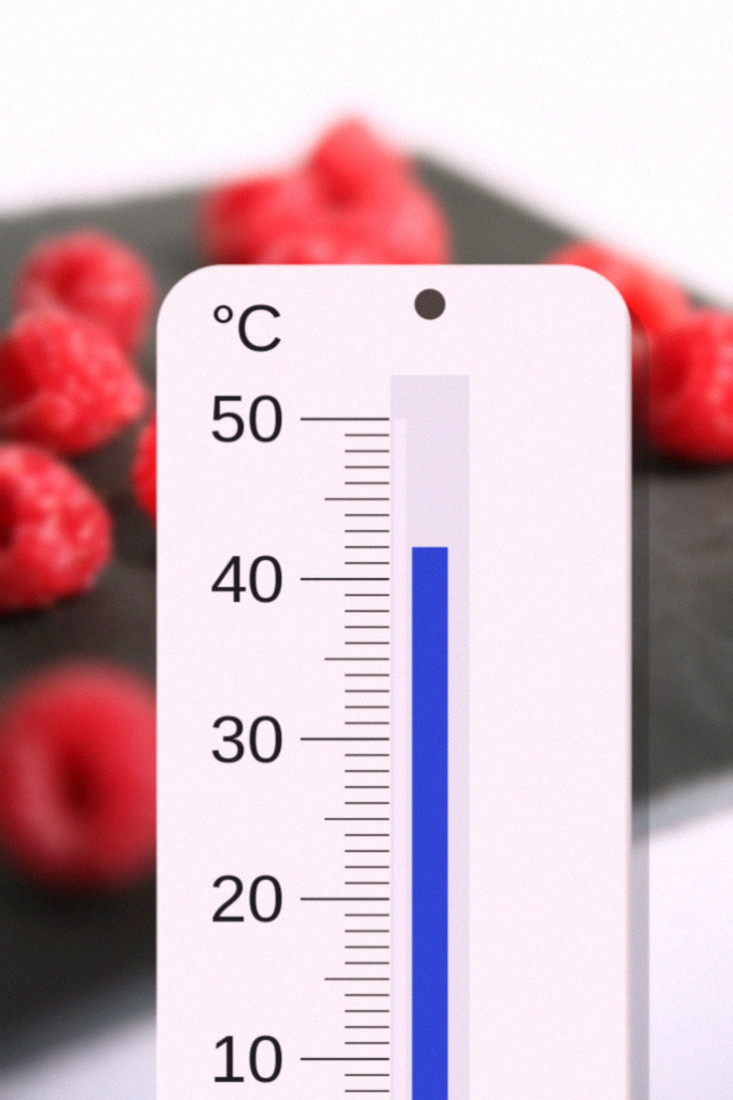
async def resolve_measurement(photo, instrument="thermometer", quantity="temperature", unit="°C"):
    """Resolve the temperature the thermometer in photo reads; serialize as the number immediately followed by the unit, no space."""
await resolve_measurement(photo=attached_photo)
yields 42°C
